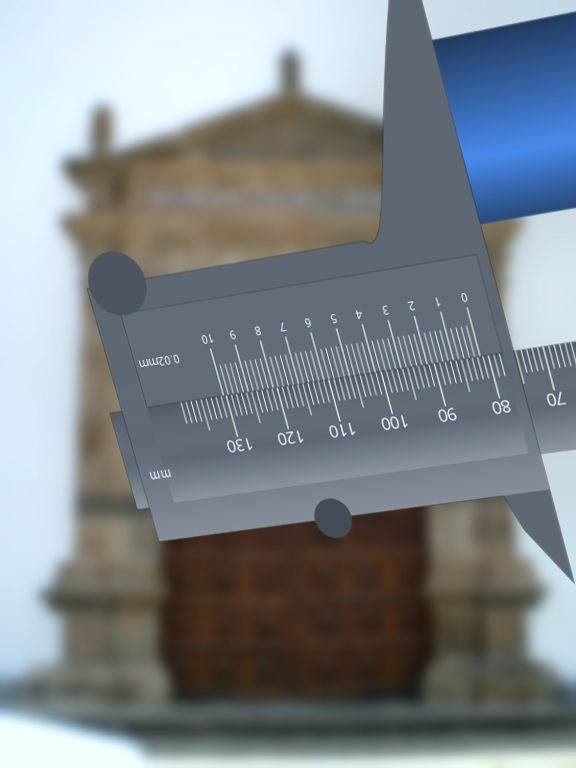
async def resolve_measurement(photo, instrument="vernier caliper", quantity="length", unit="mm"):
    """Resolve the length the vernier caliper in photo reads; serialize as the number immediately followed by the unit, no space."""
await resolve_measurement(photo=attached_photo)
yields 81.5mm
